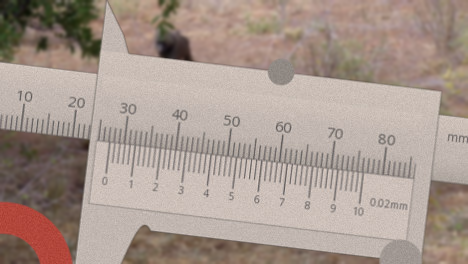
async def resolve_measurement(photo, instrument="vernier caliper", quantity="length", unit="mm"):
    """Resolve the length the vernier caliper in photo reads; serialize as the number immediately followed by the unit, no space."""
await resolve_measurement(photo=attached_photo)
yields 27.2mm
